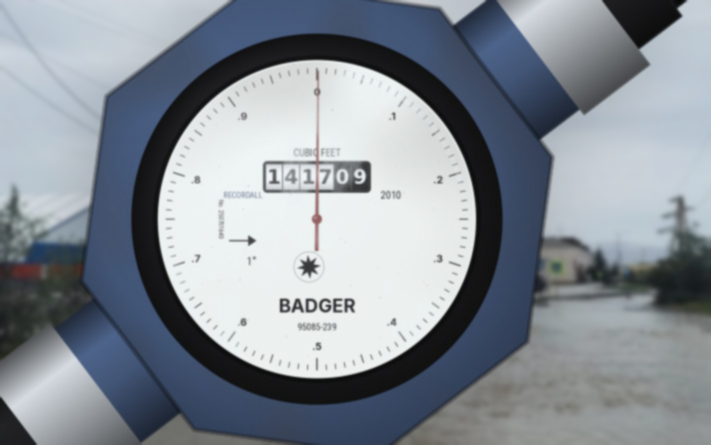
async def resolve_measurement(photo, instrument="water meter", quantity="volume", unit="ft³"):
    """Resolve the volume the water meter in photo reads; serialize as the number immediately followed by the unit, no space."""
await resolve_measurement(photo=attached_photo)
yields 141709.00ft³
